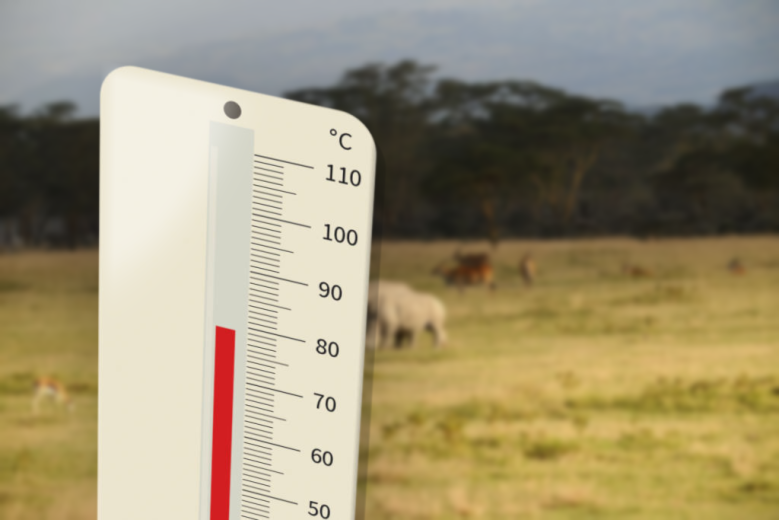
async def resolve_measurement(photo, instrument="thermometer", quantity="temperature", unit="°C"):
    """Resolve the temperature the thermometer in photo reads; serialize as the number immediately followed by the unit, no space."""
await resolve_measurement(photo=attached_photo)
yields 79°C
